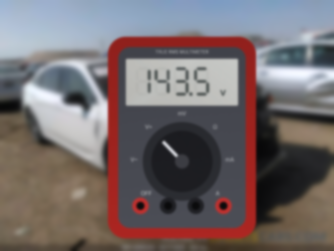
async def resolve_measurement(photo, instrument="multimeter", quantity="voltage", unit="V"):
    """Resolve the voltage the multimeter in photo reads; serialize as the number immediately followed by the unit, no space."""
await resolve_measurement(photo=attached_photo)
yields 143.5V
